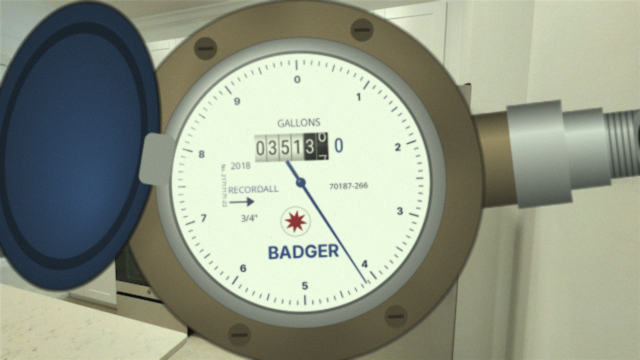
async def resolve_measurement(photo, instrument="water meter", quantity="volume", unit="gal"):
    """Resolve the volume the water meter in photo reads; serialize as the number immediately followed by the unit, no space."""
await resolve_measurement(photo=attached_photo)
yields 351364.1gal
